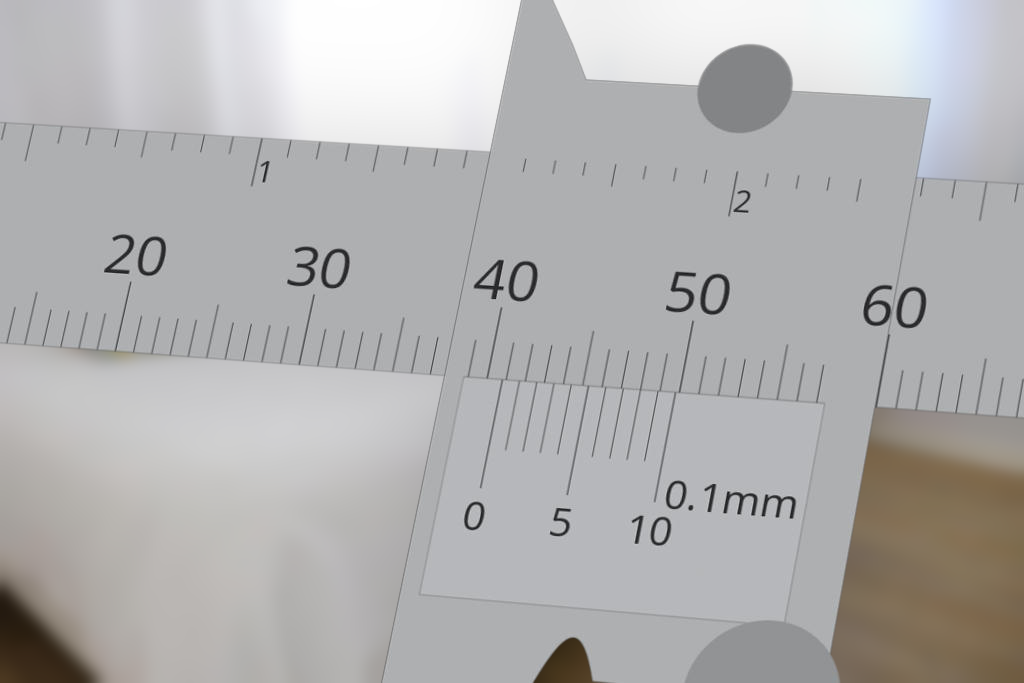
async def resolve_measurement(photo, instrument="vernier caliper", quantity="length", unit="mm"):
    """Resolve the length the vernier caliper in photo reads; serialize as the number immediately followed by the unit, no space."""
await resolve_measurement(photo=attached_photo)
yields 40.8mm
